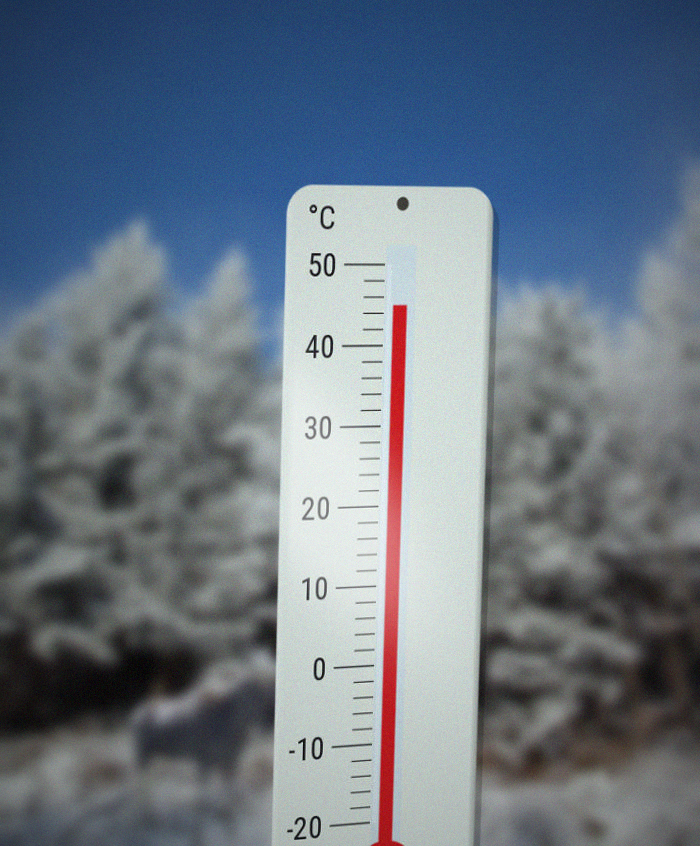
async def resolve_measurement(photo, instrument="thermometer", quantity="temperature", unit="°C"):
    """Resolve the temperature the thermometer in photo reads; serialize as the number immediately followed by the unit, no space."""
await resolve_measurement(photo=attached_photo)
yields 45°C
